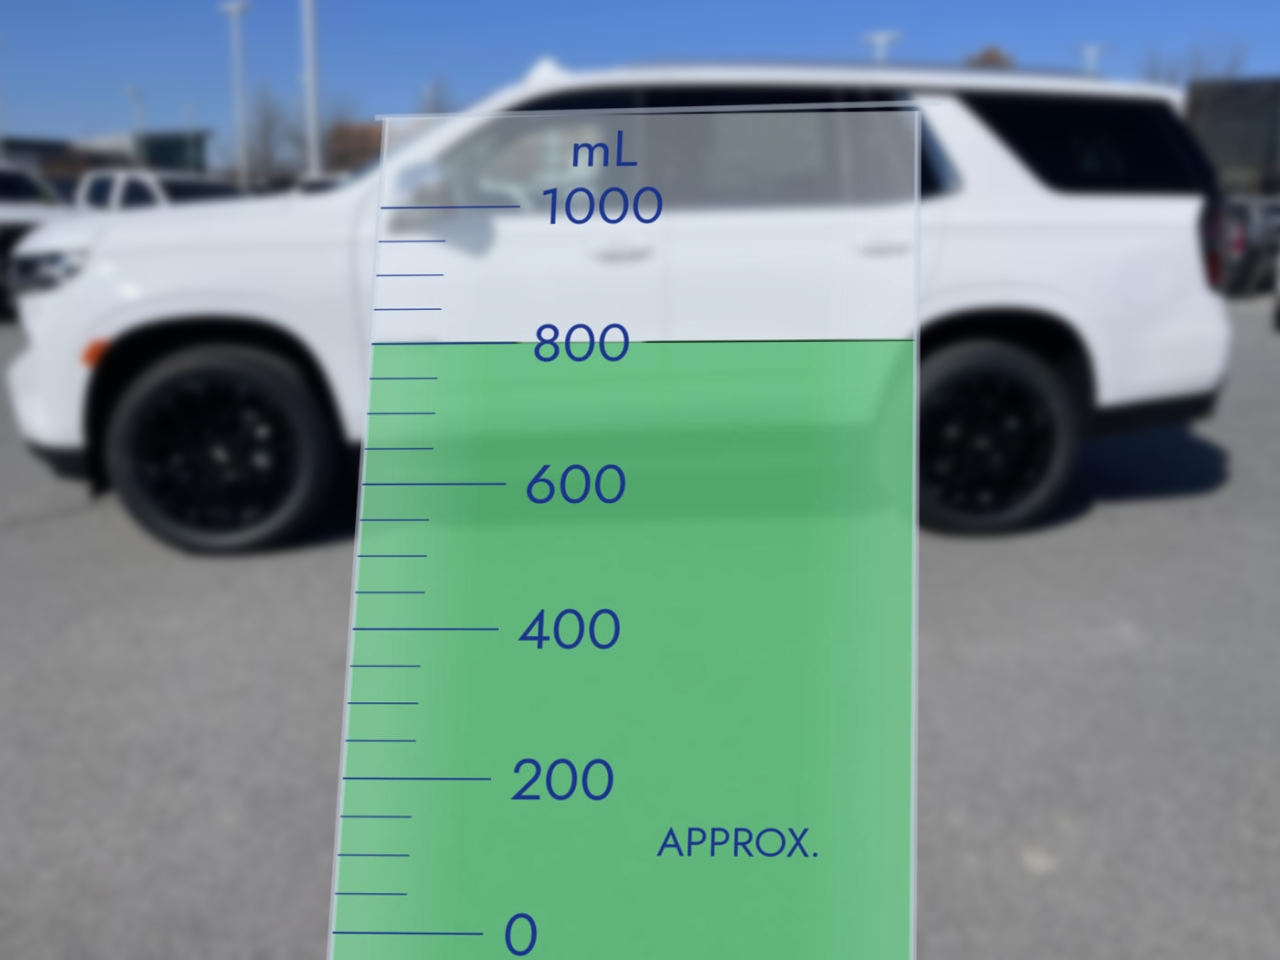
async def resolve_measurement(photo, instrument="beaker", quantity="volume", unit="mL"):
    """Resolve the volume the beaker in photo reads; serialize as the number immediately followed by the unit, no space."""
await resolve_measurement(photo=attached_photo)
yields 800mL
